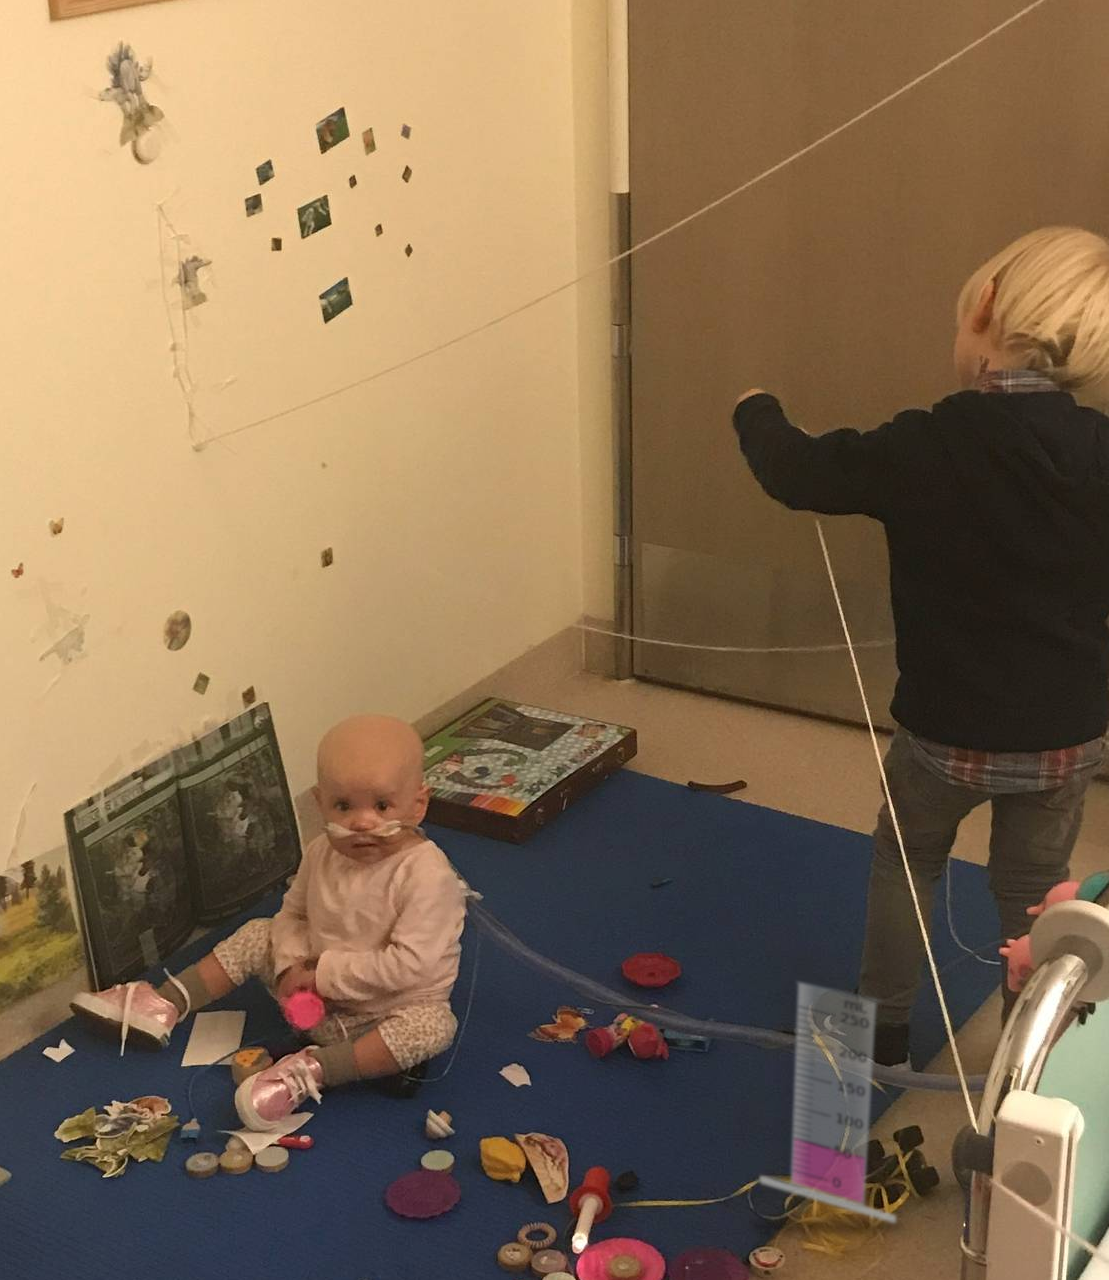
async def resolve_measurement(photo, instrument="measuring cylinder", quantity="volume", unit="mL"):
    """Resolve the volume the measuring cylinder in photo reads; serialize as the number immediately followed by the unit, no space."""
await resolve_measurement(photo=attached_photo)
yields 50mL
